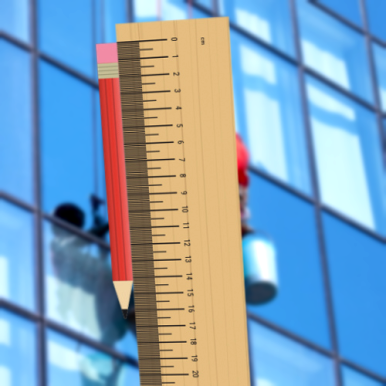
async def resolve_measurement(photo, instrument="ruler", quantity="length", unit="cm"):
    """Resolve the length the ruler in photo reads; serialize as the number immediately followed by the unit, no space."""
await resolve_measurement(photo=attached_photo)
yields 16.5cm
